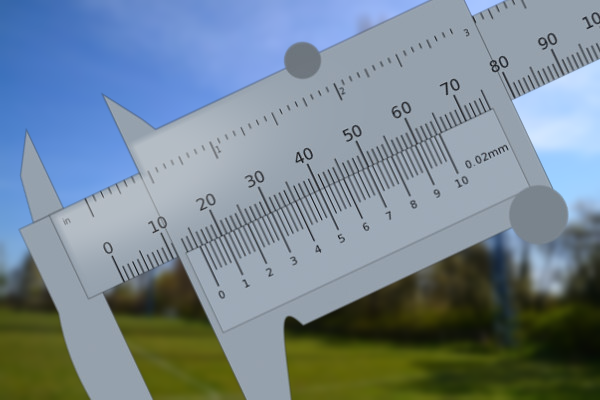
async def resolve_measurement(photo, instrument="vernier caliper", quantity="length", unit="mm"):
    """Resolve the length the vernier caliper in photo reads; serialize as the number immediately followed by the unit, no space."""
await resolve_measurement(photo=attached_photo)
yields 15.5mm
